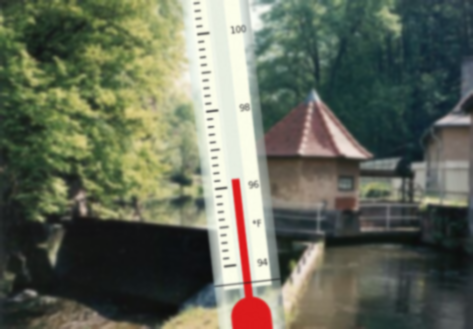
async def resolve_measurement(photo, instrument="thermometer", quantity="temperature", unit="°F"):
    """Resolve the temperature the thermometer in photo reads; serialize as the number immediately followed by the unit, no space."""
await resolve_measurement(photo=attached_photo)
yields 96.2°F
